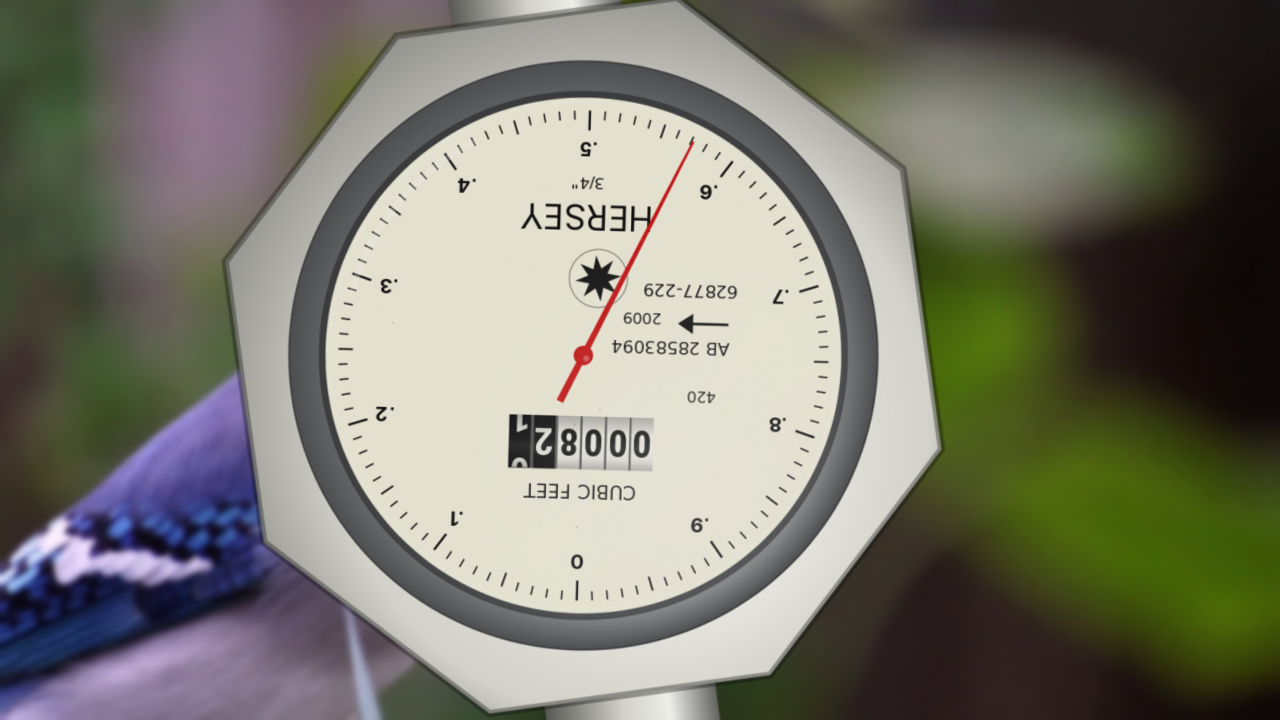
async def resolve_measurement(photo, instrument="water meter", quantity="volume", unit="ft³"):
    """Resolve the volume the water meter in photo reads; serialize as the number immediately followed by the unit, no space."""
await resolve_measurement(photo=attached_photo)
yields 820.57ft³
